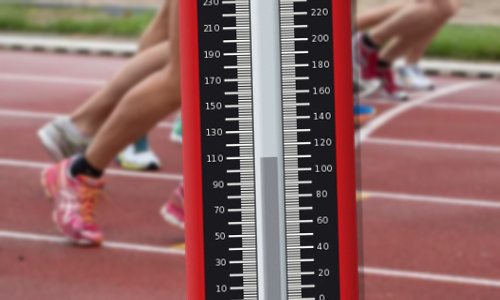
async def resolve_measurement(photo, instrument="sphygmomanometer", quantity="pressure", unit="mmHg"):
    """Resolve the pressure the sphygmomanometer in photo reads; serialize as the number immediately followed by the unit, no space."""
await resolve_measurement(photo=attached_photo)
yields 110mmHg
